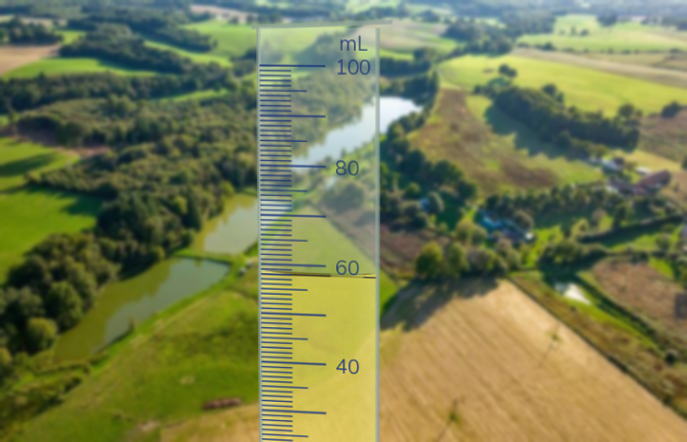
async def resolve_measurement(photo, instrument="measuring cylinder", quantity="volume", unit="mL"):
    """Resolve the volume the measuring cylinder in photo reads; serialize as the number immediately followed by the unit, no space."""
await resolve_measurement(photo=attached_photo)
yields 58mL
